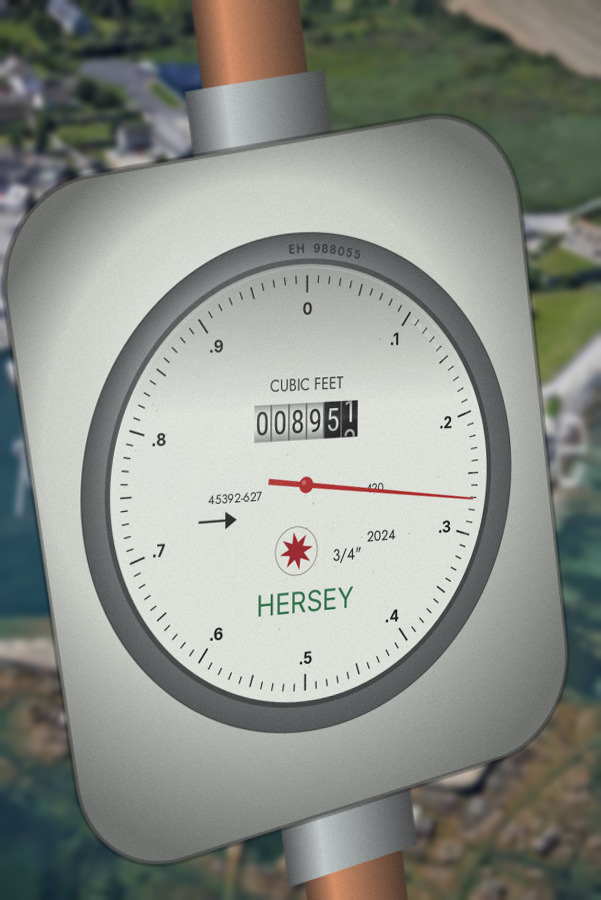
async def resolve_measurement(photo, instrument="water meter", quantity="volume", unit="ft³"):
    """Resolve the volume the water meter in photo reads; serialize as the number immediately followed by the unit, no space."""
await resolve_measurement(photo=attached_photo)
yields 8951.27ft³
